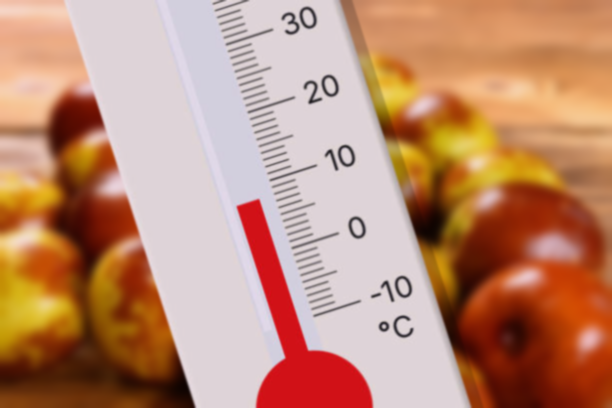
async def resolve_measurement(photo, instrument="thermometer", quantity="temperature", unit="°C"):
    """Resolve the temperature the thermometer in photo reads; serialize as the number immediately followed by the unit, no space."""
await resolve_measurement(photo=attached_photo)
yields 8°C
